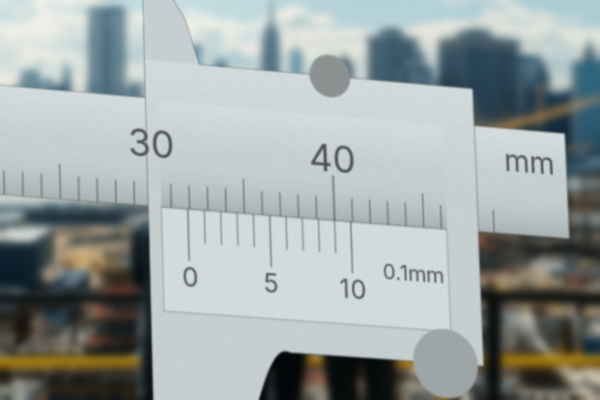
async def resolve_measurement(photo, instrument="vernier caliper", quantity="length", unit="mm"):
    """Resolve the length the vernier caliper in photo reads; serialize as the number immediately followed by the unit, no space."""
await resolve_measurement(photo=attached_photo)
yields 31.9mm
